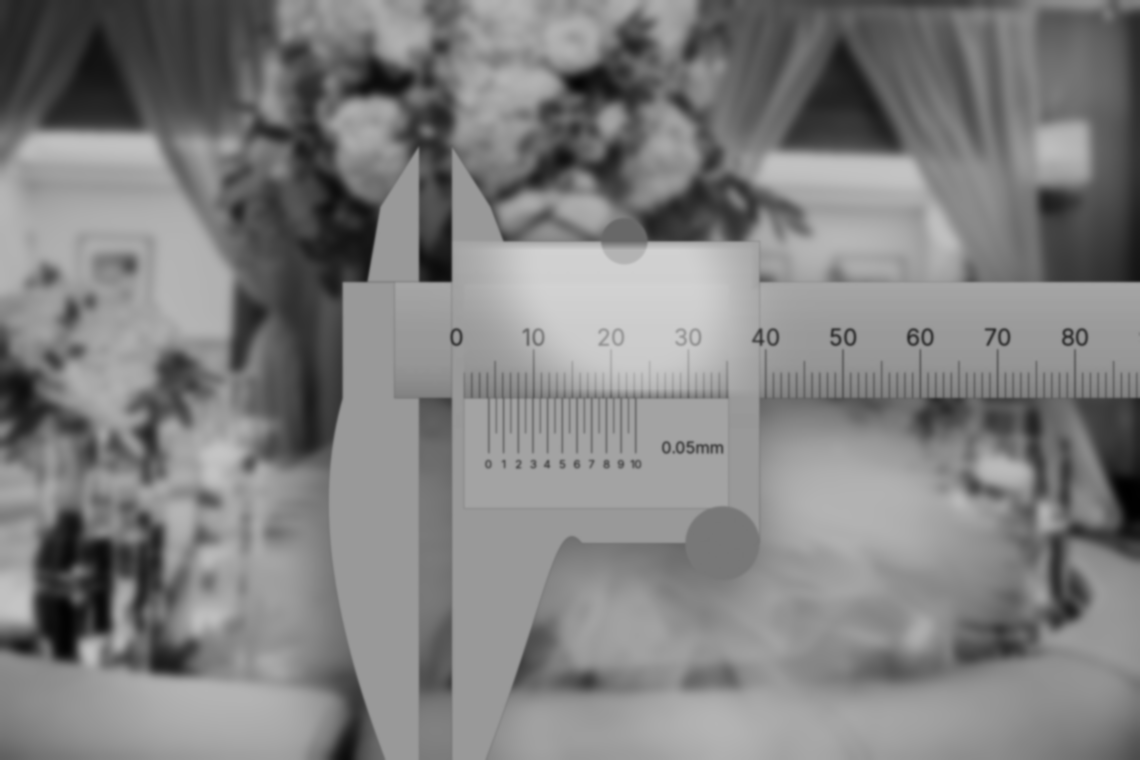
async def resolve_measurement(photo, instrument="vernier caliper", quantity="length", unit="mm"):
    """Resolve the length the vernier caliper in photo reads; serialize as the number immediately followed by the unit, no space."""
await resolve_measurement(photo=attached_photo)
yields 4.2mm
